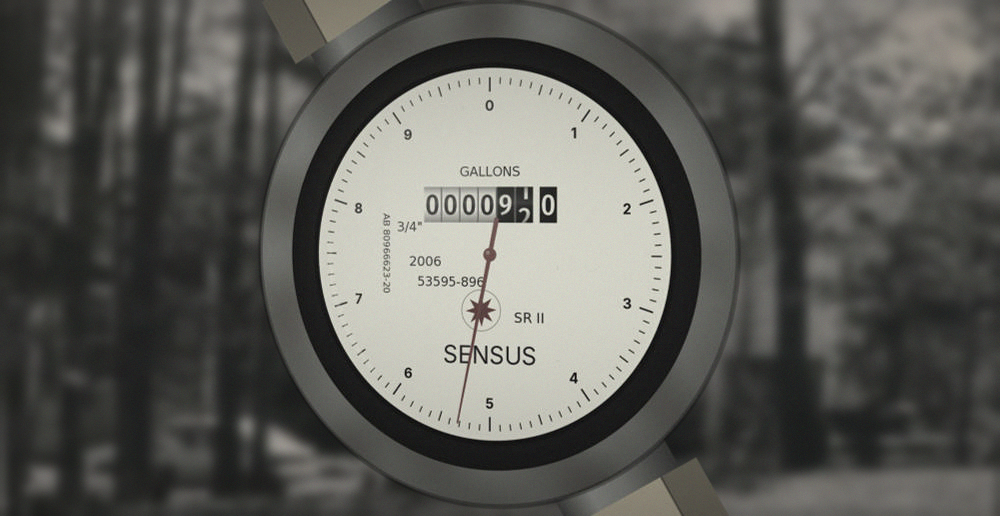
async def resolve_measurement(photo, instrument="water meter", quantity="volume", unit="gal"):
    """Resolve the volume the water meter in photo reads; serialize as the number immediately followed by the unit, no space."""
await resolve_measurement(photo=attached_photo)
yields 915.3gal
